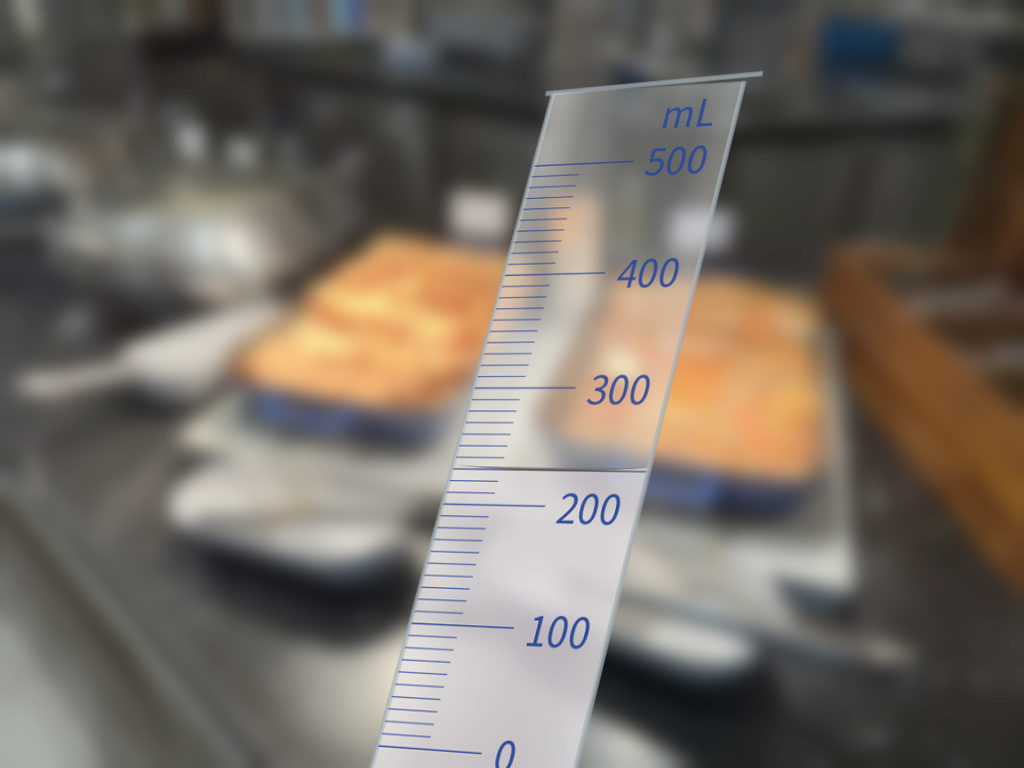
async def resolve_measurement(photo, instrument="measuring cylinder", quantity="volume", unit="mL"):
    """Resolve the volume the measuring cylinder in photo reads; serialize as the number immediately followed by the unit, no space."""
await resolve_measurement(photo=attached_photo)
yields 230mL
